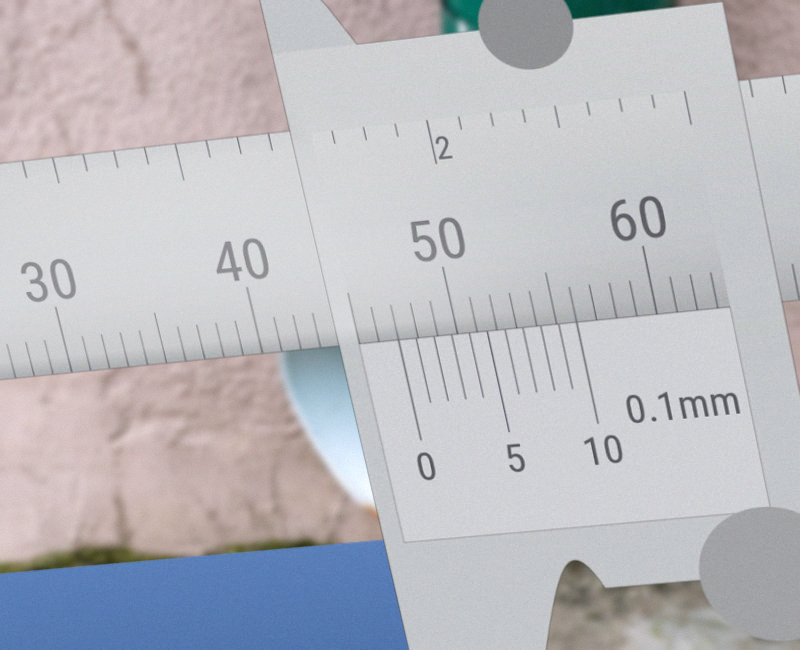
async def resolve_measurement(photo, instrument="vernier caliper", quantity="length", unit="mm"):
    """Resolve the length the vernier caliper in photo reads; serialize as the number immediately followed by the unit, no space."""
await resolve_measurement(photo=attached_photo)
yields 47.0mm
